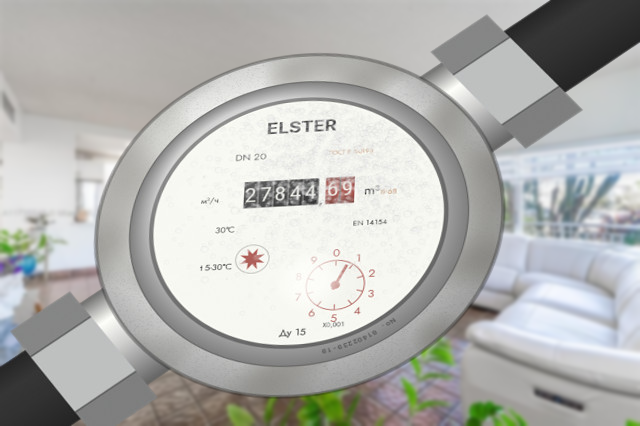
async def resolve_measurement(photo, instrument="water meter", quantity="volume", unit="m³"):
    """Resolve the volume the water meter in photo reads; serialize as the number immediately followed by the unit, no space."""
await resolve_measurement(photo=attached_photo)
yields 27844.690m³
